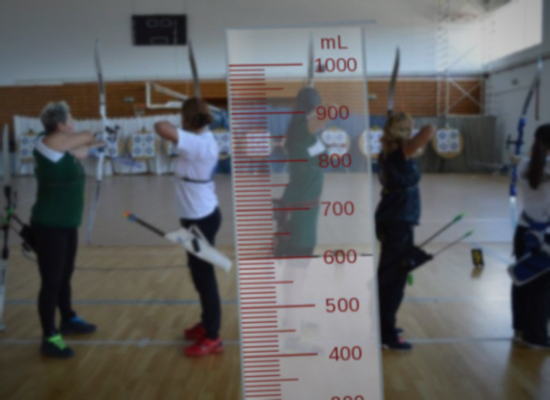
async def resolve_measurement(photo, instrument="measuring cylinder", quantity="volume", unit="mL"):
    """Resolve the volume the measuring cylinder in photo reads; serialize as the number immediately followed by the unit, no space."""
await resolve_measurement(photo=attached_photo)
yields 600mL
